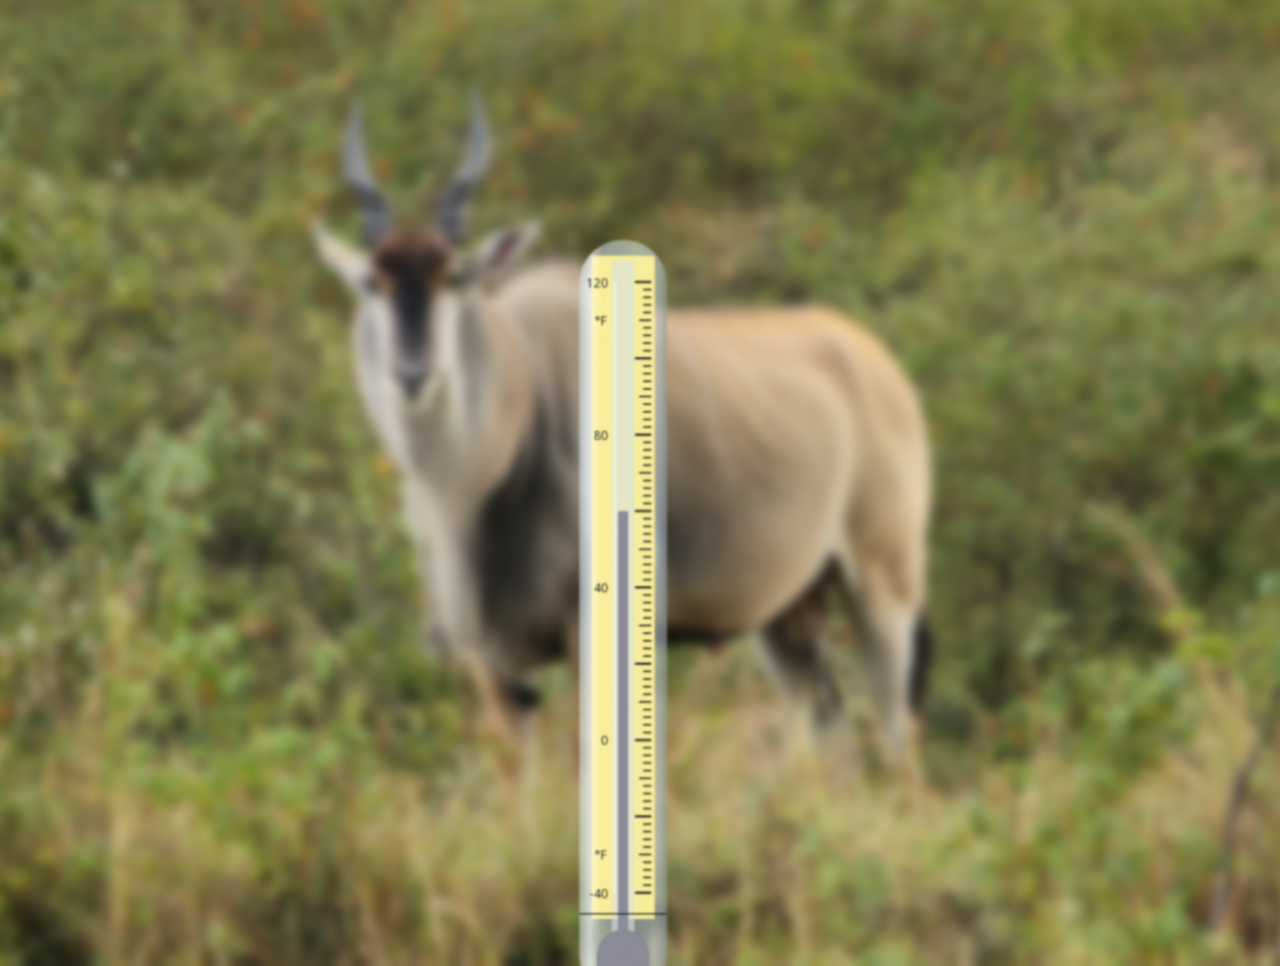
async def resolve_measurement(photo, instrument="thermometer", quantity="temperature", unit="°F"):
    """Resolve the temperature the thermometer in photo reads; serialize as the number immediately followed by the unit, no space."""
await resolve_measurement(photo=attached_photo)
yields 60°F
